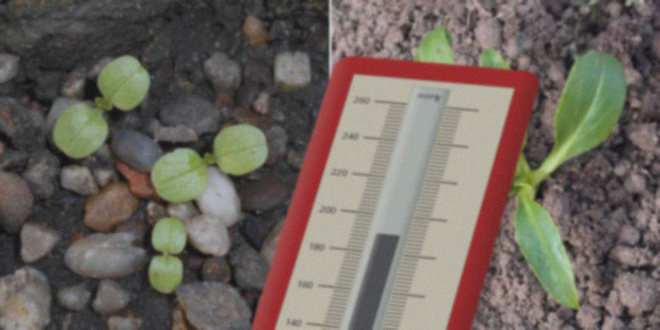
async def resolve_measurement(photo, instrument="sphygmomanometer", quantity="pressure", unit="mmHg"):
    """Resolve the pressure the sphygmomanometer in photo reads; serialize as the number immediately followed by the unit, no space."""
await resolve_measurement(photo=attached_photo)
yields 190mmHg
